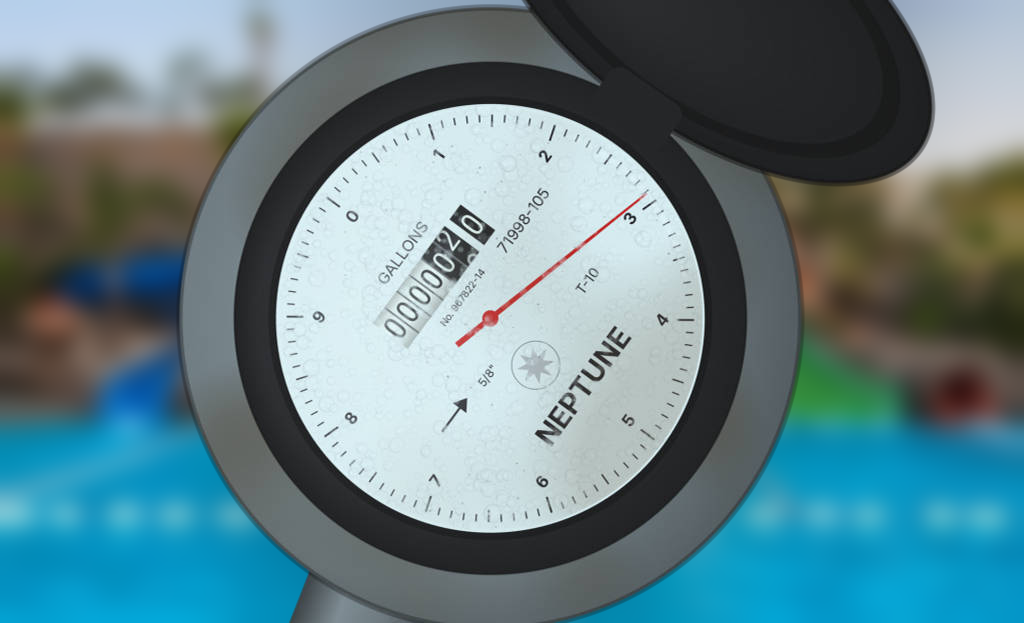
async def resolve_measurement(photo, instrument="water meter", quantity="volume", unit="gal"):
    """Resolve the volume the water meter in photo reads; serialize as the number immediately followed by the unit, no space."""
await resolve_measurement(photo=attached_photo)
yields 22.9gal
